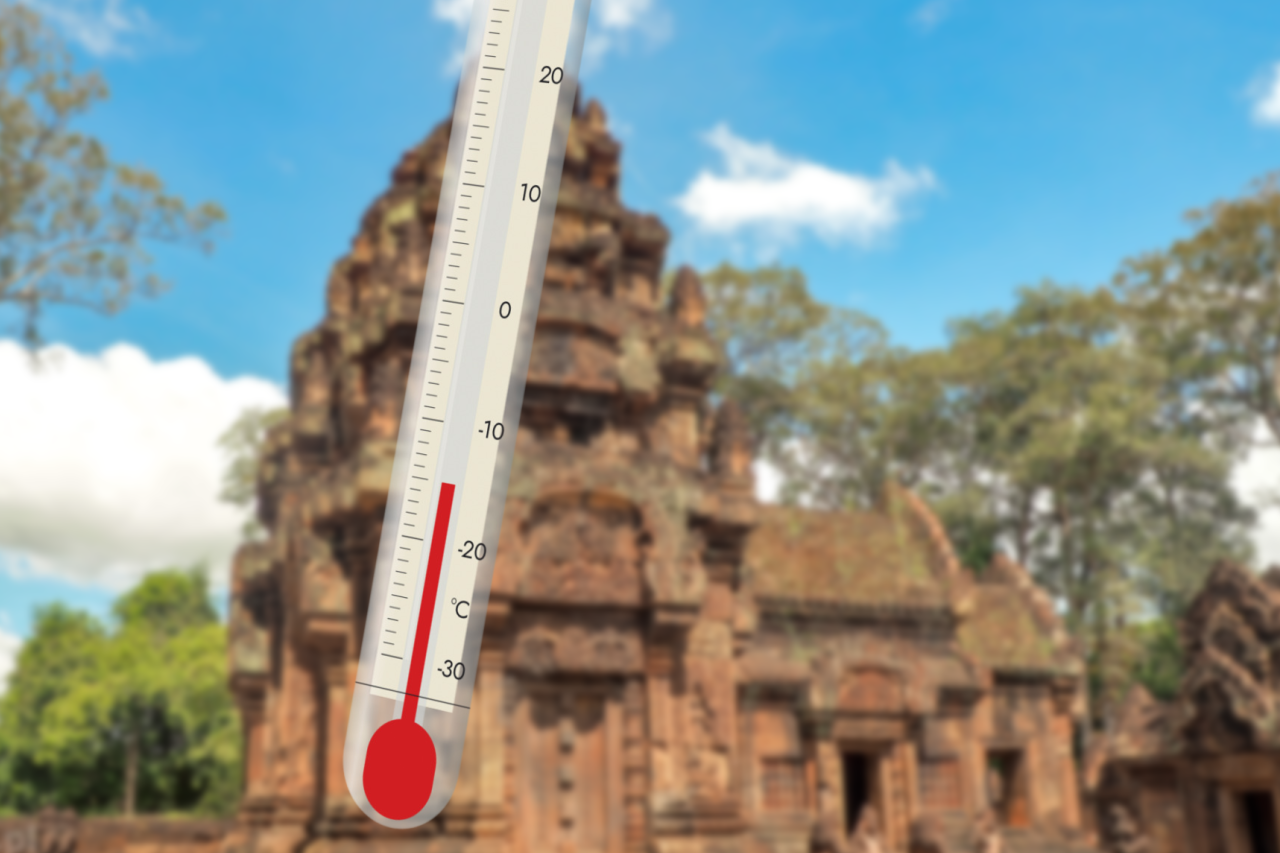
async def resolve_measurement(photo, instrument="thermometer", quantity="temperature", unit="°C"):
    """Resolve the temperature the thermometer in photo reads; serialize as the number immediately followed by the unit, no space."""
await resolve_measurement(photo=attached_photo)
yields -15°C
